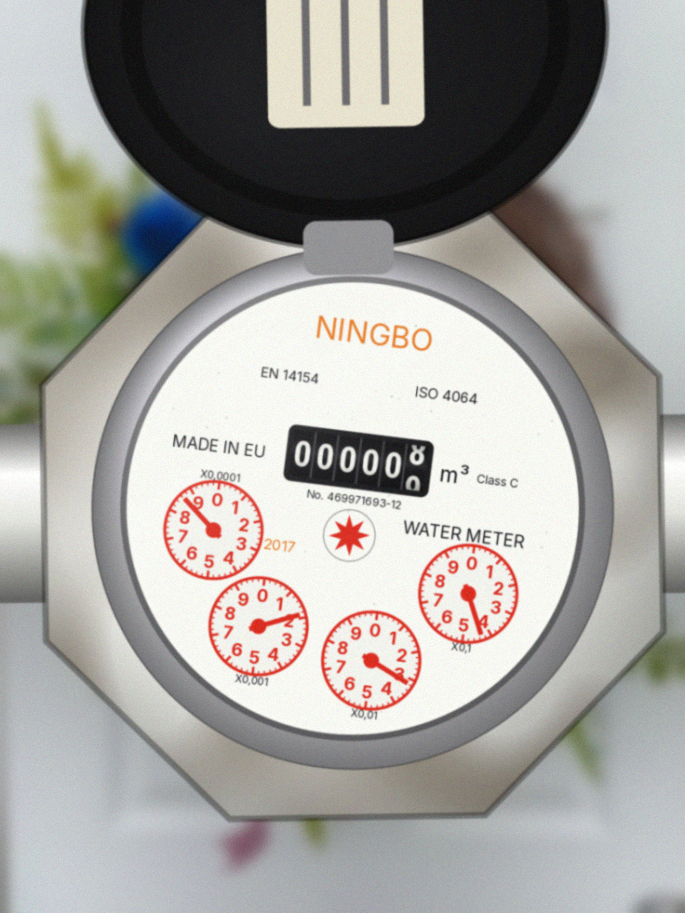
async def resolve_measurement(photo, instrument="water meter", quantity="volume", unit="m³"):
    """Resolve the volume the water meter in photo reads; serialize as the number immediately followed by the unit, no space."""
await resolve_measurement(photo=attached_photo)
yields 8.4318m³
